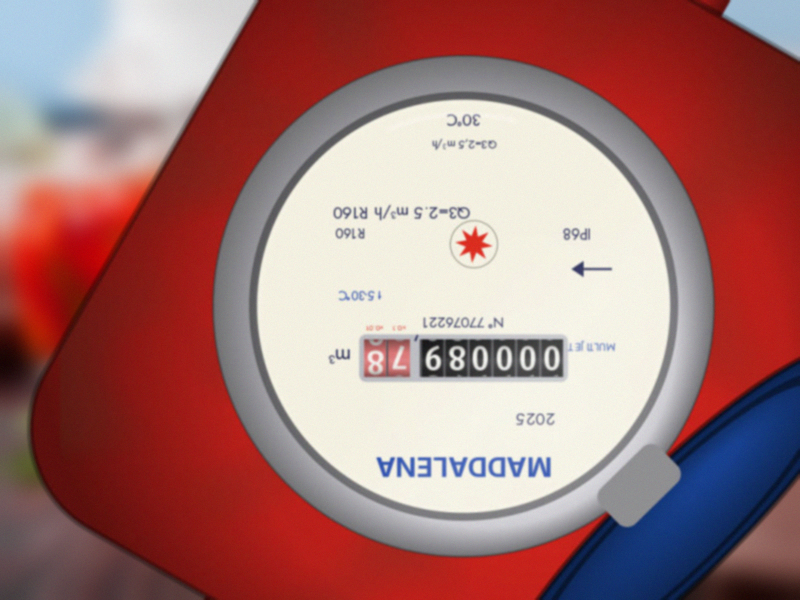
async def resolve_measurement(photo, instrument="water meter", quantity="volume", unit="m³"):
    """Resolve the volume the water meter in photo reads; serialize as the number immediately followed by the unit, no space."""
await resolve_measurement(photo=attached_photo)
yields 89.78m³
